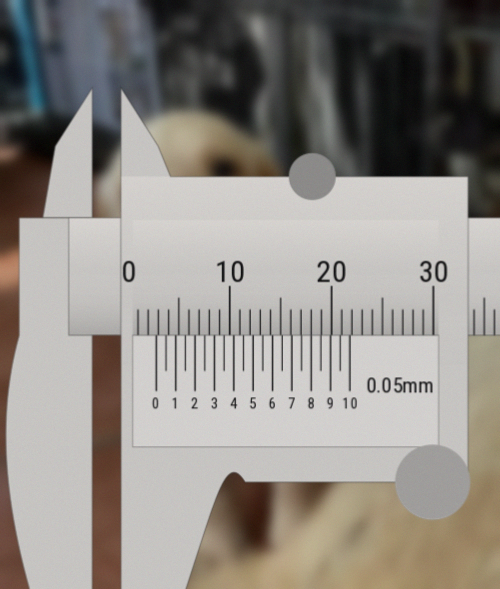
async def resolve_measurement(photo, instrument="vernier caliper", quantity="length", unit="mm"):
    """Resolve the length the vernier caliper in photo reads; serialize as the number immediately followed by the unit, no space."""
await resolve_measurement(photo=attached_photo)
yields 2.8mm
